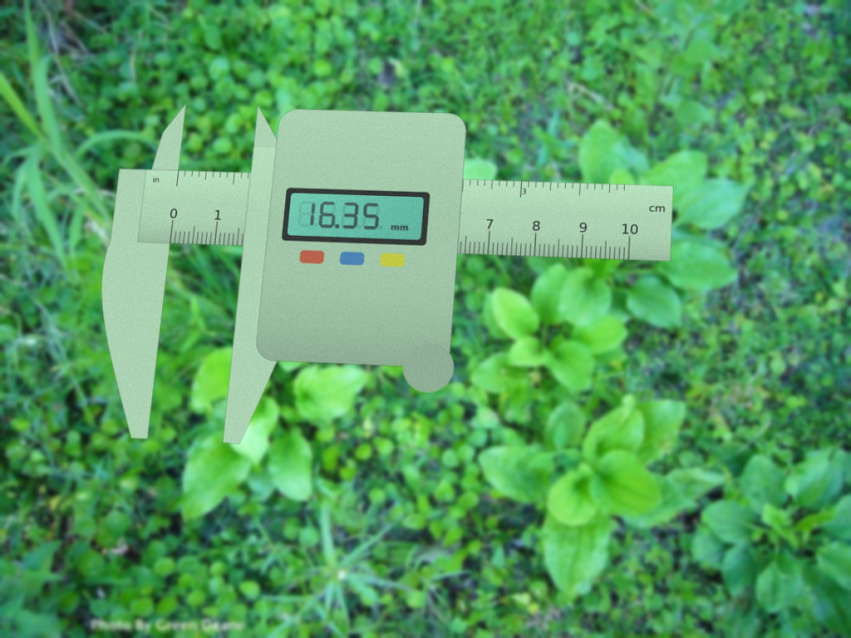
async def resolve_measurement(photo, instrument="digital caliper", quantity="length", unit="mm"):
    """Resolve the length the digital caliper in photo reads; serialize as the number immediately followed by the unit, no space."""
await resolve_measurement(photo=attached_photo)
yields 16.35mm
